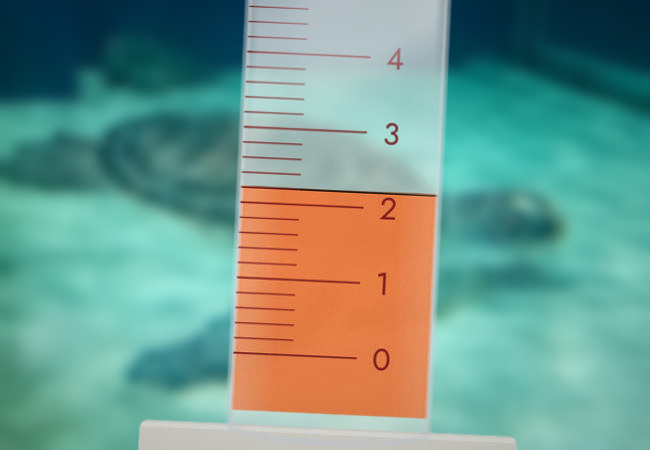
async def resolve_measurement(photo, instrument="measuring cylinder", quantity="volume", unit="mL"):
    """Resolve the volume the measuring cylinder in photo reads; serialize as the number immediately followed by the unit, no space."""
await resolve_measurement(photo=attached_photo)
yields 2.2mL
